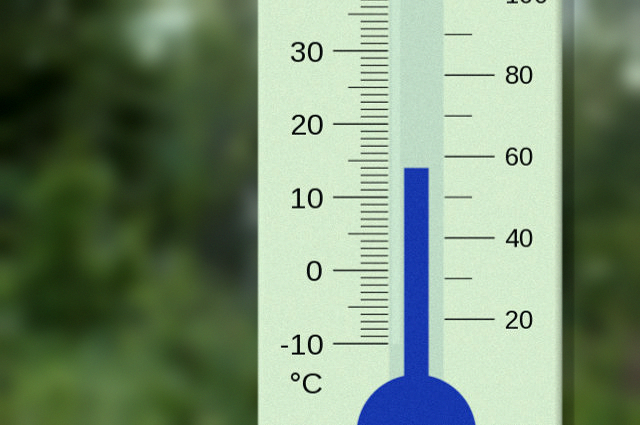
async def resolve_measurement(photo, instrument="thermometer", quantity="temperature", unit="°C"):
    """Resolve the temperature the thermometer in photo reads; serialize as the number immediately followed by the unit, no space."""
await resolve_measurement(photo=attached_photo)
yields 14°C
